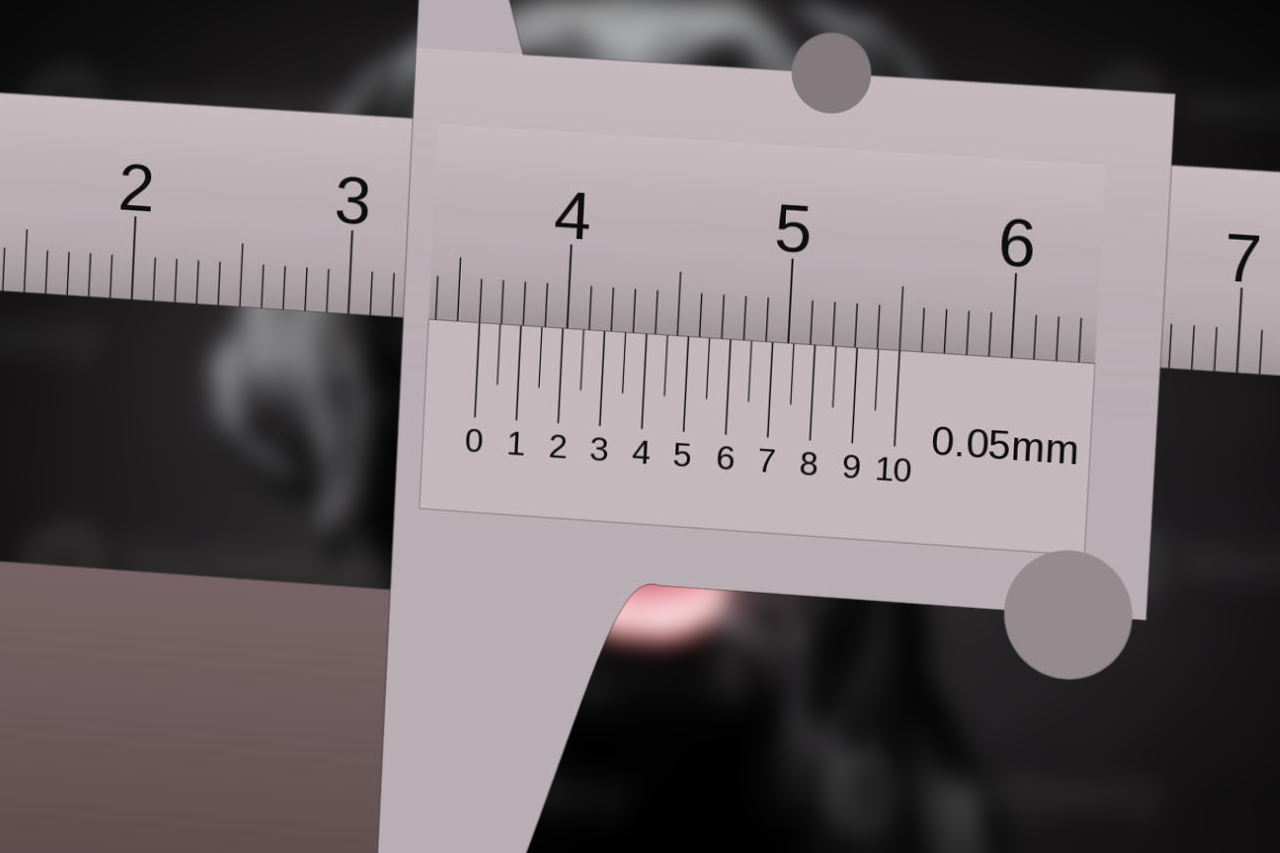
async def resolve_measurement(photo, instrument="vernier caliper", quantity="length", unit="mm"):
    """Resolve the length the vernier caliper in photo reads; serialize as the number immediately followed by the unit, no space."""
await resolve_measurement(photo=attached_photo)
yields 36.0mm
